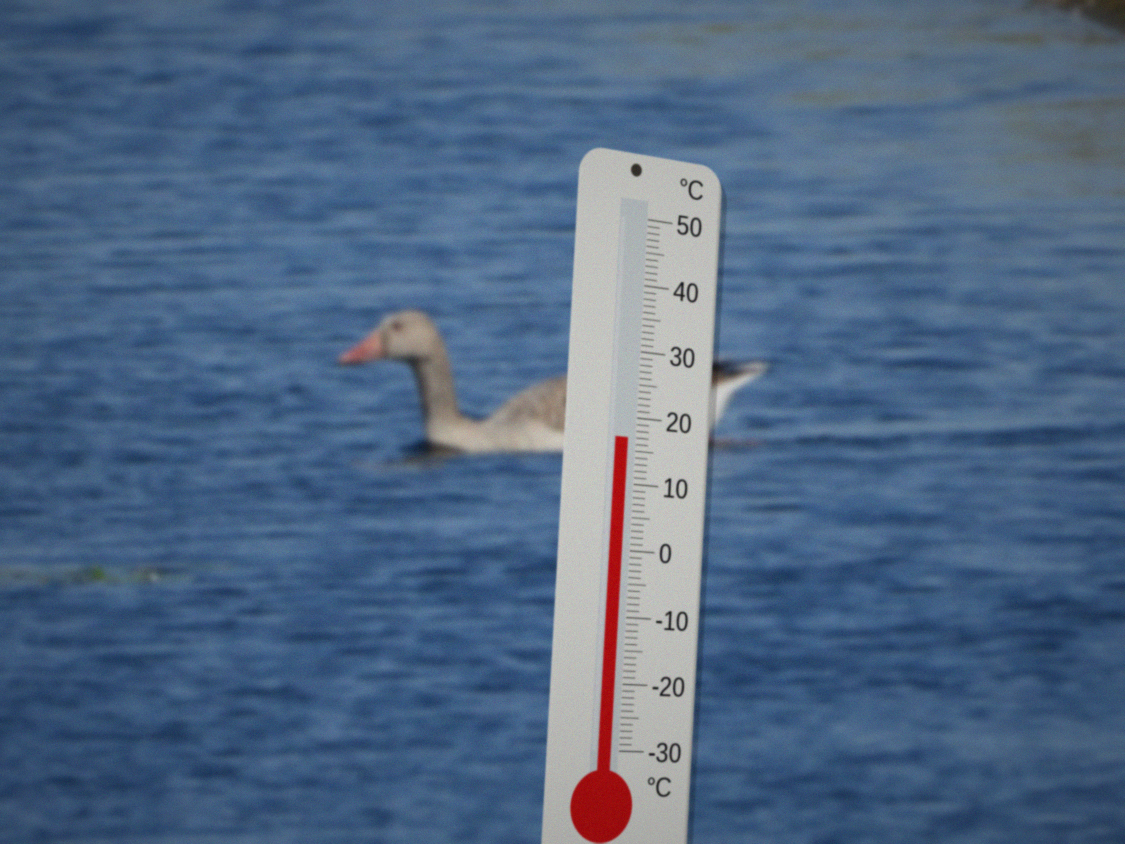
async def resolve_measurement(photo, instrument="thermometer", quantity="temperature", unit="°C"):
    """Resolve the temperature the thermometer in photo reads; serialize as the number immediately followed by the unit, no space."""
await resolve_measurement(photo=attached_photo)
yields 17°C
